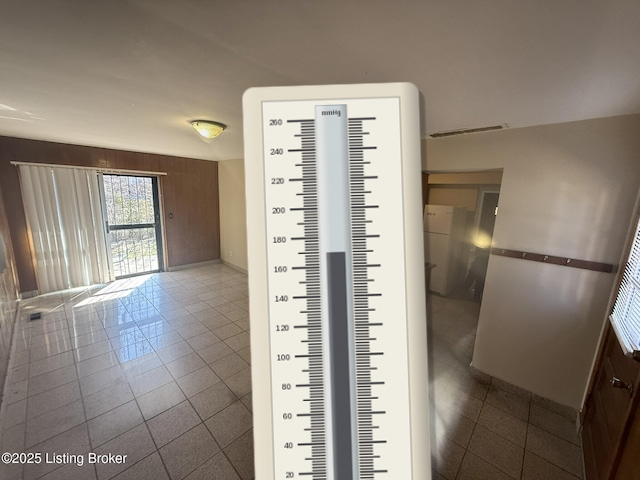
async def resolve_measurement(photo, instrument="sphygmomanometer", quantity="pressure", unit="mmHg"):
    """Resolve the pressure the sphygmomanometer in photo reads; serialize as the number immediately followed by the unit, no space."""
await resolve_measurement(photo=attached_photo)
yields 170mmHg
